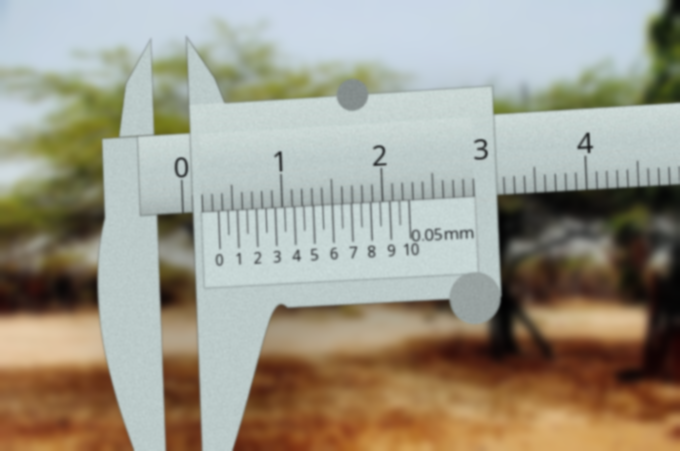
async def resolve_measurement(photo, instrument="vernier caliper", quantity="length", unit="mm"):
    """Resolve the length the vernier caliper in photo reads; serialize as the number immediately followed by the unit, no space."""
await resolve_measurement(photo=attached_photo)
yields 3.6mm
